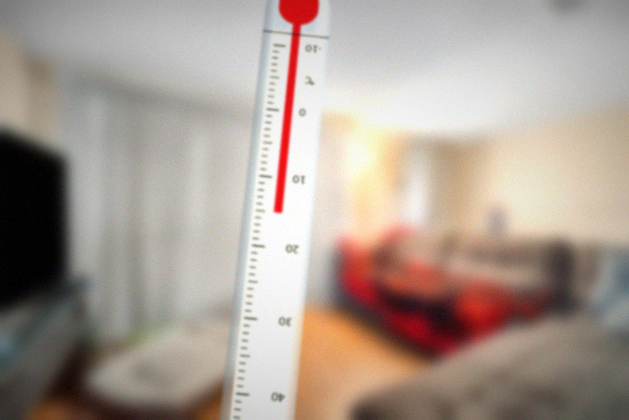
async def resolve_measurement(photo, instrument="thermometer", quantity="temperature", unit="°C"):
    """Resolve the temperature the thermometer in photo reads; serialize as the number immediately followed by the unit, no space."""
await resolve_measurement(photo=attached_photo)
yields 15°C
